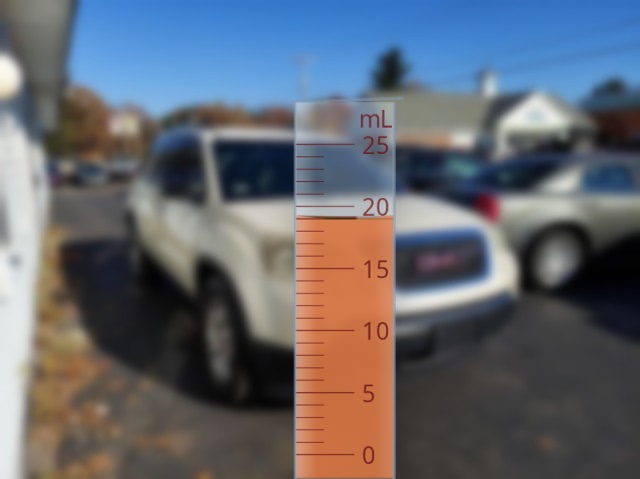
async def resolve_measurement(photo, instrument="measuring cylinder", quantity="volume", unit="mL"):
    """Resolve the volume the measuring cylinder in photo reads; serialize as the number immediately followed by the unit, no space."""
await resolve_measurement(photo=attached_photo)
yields 19mL
